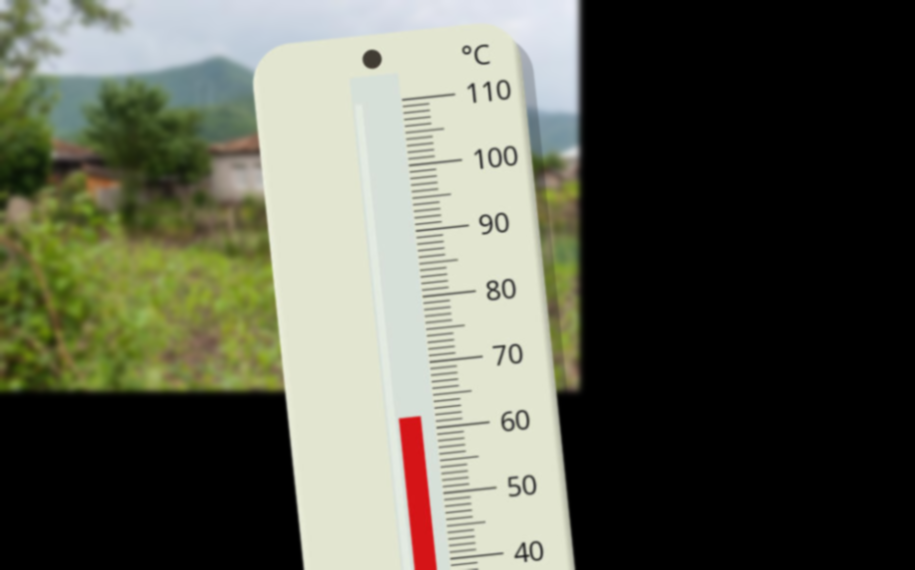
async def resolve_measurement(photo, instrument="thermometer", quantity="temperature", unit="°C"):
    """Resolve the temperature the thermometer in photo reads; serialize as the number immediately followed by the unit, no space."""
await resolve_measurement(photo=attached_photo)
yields 62°C
